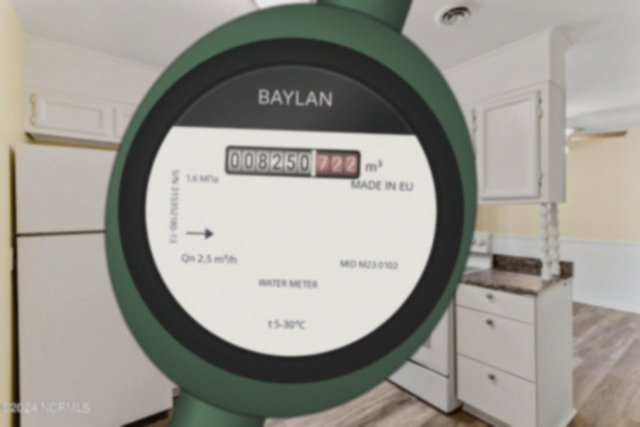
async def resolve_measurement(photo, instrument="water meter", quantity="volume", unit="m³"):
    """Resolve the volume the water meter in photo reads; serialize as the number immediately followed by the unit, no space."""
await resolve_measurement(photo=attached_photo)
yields 8250.722m³
